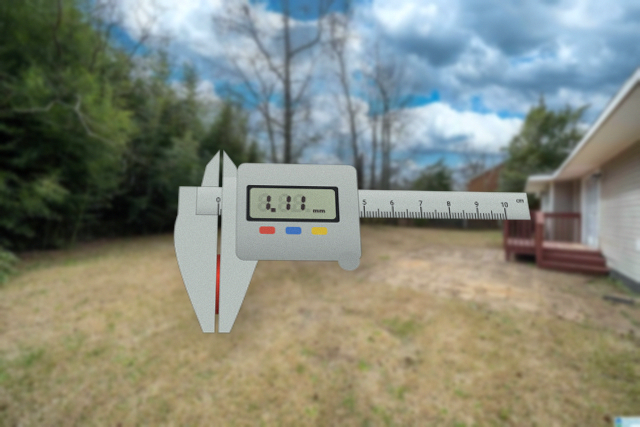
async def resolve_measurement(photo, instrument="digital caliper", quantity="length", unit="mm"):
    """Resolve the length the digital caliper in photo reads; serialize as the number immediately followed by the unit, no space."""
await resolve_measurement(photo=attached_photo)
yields 1.11mm
